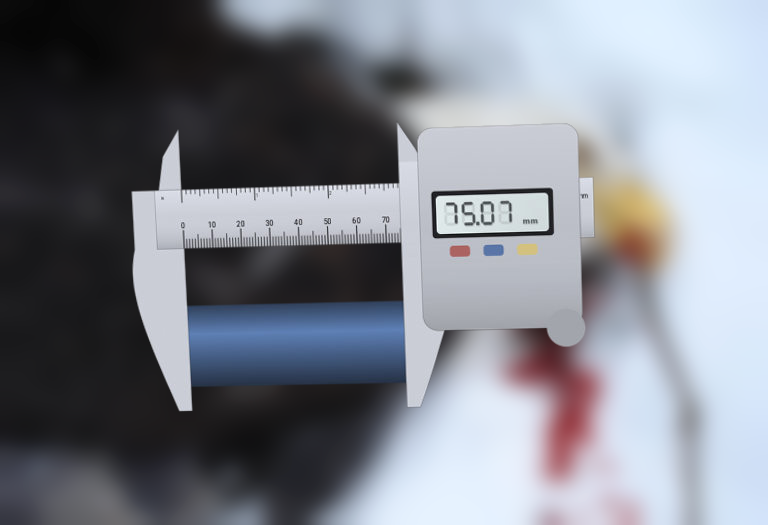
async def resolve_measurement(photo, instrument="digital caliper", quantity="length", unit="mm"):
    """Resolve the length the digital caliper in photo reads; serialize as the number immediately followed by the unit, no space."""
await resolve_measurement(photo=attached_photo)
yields 75.07mm
